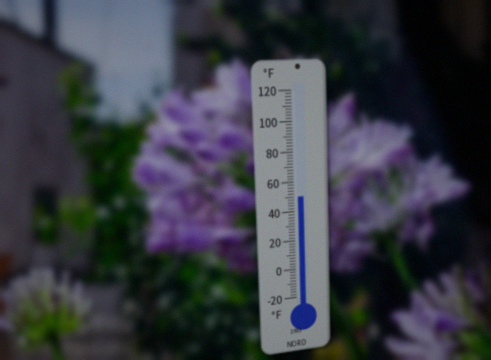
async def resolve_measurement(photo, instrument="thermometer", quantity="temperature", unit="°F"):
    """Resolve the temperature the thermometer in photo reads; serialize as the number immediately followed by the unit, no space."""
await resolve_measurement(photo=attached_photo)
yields 50°F
